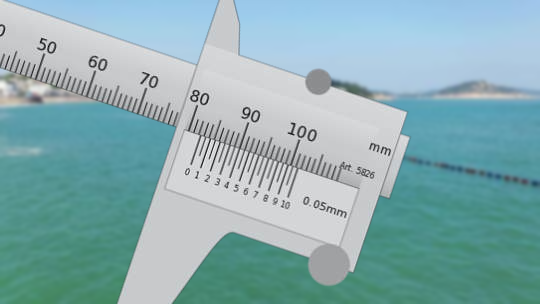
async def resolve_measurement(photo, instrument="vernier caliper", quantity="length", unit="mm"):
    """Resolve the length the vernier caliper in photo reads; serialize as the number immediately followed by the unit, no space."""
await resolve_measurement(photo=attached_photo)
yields 82.4mm
